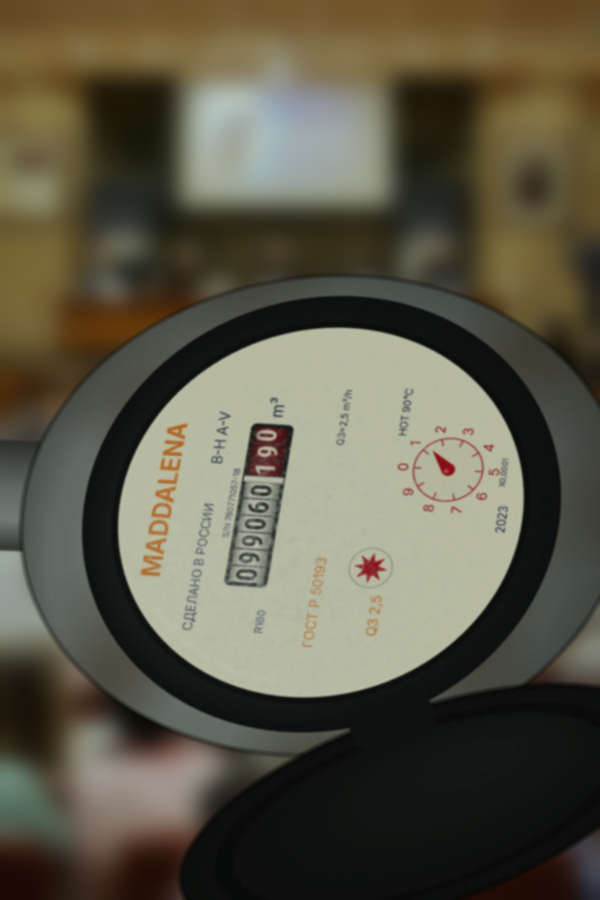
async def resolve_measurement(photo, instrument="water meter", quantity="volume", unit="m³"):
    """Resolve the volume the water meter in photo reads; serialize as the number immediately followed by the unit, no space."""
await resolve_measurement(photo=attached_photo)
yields 99060.1901m³
